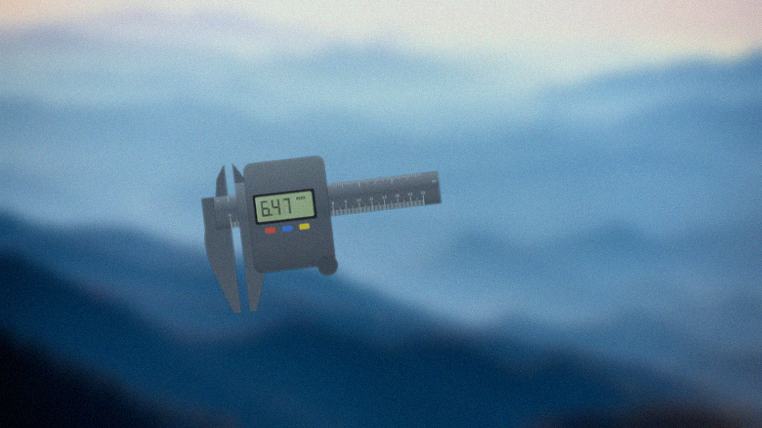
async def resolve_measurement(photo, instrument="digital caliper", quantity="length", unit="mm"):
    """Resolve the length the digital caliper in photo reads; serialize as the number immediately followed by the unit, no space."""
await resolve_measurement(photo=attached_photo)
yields 6.47mm
